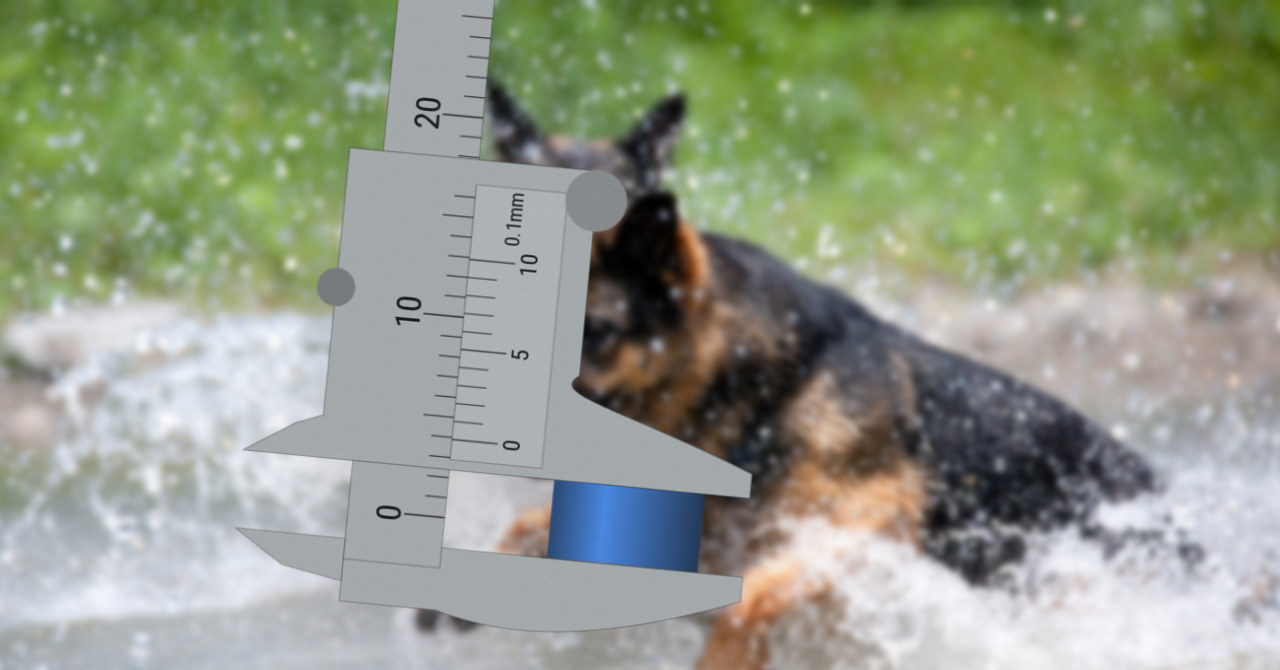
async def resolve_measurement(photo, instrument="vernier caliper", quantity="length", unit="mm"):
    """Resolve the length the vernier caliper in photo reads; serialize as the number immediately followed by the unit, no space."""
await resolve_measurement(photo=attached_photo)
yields 3.9mm
